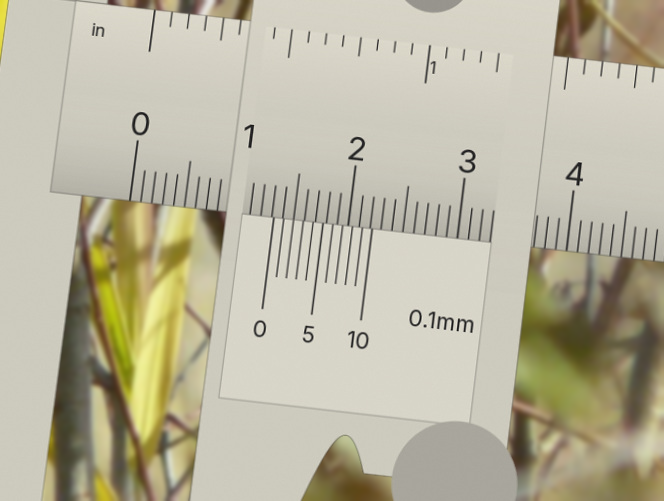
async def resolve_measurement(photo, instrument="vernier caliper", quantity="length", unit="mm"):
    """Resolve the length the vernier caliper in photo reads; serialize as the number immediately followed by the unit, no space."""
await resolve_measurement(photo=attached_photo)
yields 13.2mm
